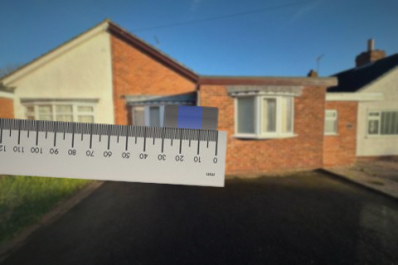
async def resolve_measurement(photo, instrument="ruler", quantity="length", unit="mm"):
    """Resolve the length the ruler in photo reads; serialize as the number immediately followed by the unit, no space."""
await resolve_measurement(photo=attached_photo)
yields 30mm
